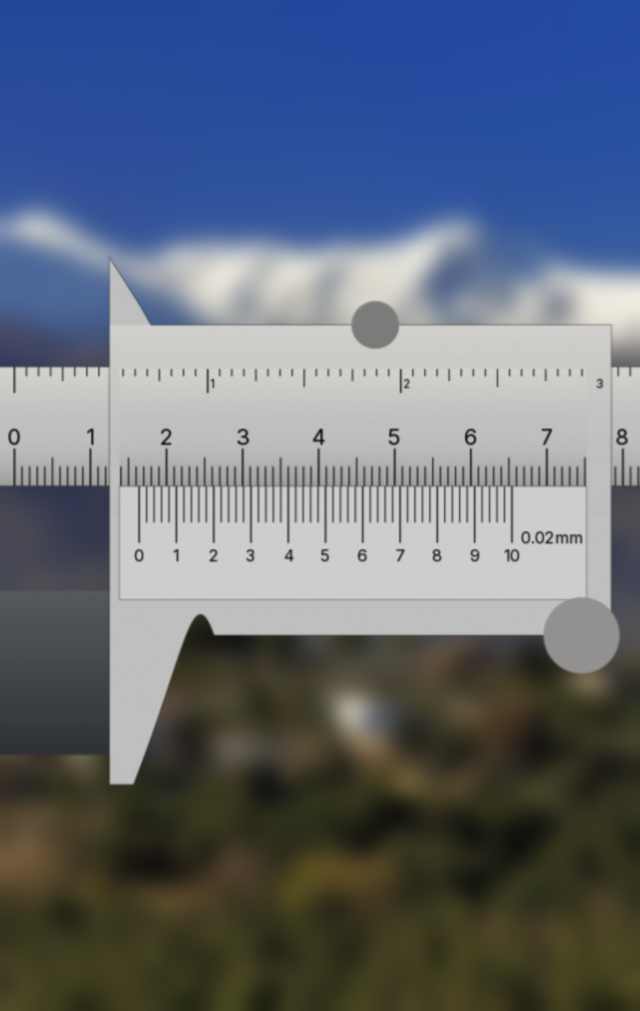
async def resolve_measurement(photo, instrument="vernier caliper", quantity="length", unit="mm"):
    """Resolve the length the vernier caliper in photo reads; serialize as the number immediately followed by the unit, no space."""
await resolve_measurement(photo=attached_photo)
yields 16.4mm
